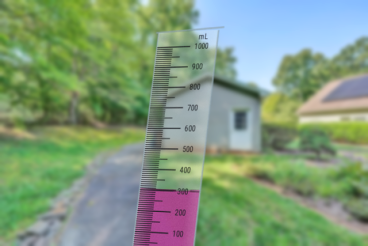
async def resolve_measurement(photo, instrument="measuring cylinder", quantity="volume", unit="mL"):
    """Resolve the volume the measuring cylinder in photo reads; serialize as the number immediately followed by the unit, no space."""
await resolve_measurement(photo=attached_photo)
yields 300mL
